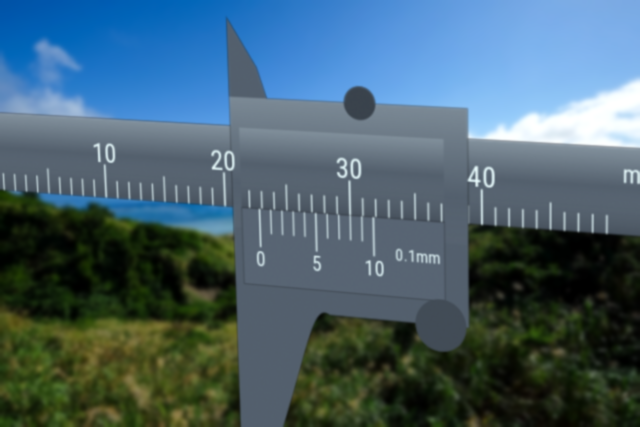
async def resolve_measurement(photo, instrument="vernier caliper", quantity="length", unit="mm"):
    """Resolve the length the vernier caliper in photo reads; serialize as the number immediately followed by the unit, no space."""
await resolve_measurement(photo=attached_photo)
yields 22.8mm
